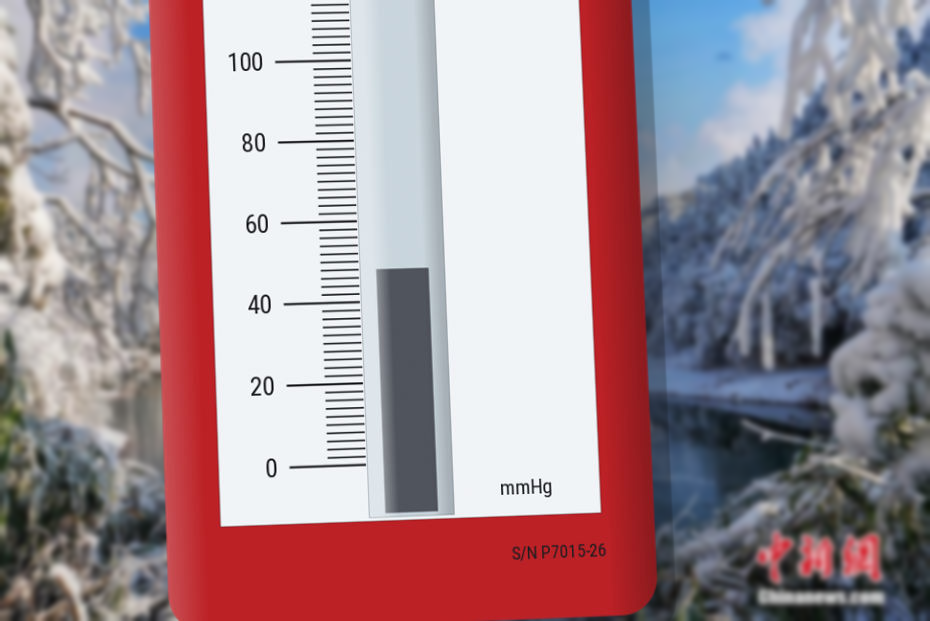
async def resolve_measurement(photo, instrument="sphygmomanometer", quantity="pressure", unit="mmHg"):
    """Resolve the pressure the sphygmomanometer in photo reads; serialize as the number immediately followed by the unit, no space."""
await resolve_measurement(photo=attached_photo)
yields 48mmHg
